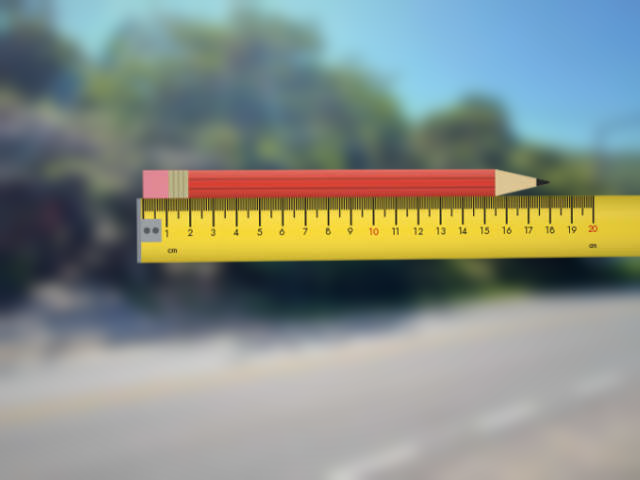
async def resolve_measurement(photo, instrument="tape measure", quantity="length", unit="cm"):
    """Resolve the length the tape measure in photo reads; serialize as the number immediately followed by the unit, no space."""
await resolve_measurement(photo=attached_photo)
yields 18cm
